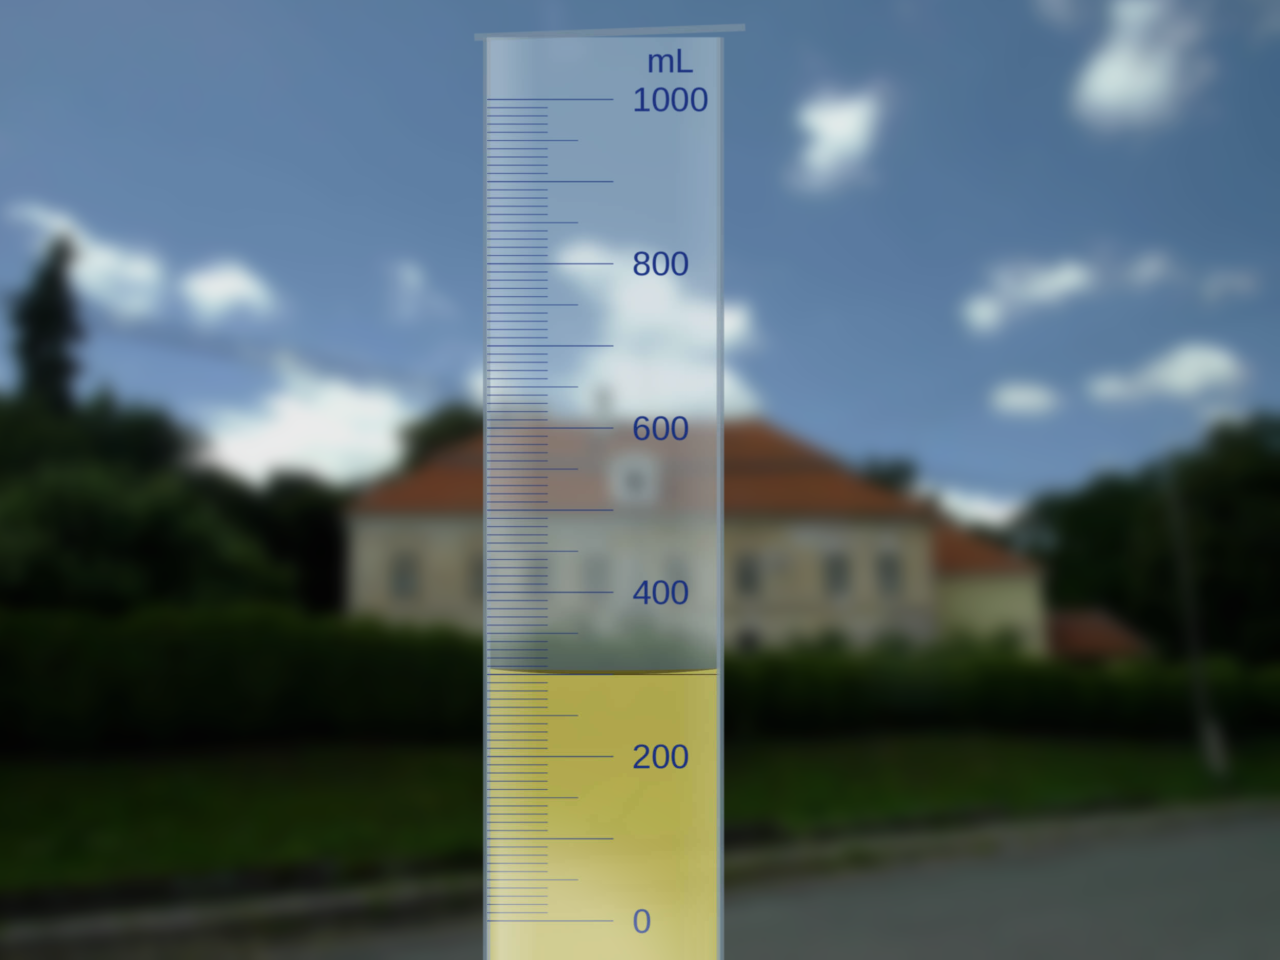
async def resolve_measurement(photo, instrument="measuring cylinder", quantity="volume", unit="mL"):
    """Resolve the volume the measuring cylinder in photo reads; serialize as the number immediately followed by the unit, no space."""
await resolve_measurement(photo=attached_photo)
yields 300mL
